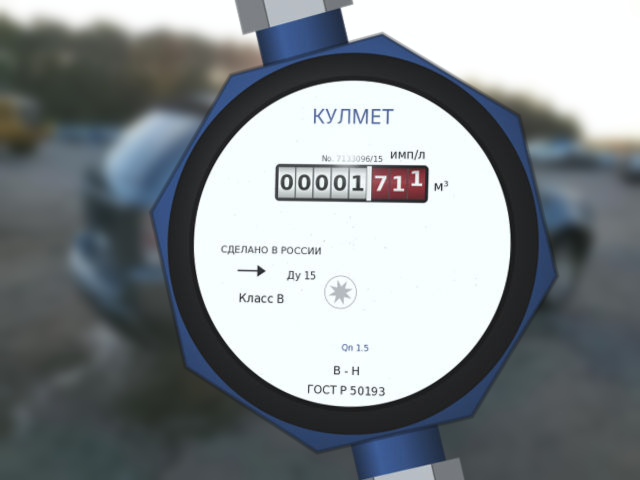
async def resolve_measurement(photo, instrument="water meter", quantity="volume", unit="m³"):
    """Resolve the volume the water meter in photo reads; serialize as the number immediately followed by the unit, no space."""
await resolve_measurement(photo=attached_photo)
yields 1.711m³
